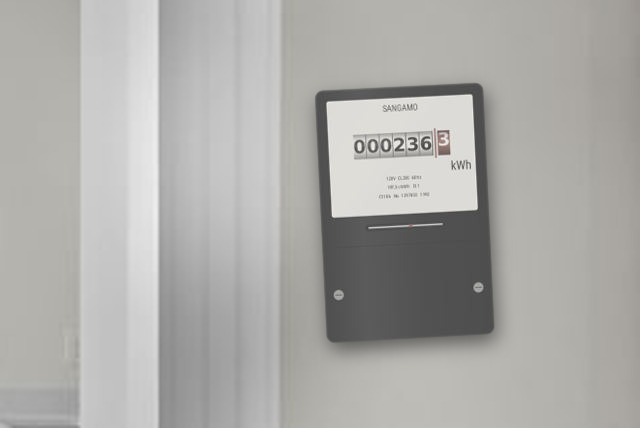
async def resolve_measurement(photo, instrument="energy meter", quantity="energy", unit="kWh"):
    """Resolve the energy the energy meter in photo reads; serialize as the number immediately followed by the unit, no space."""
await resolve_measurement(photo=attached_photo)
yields 236.3kWh
